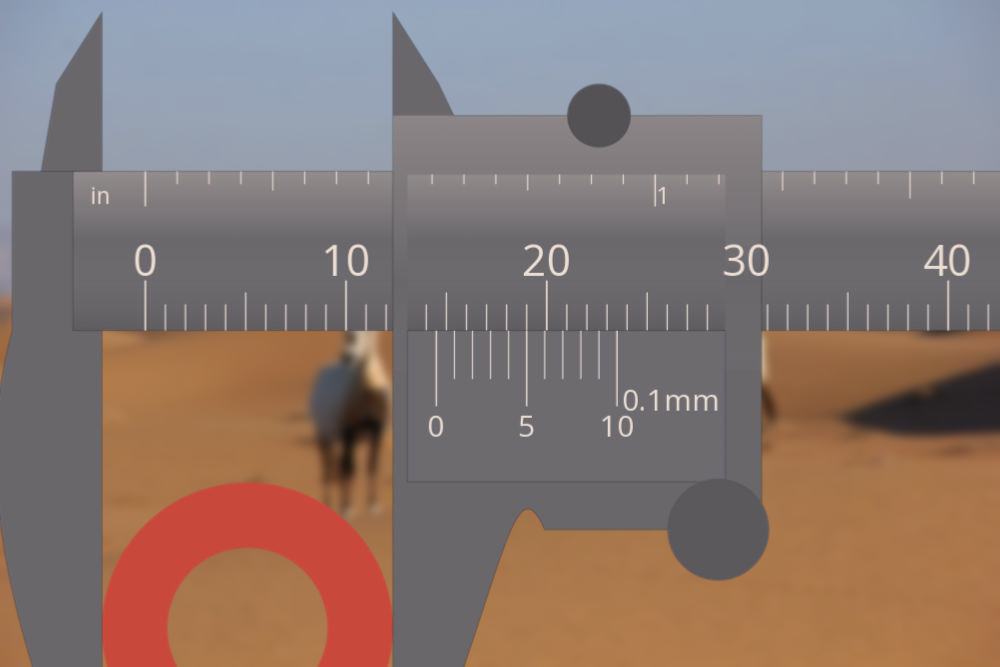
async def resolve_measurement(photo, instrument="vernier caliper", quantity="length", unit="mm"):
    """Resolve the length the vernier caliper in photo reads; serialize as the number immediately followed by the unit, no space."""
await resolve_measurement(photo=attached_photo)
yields 14.5mm
